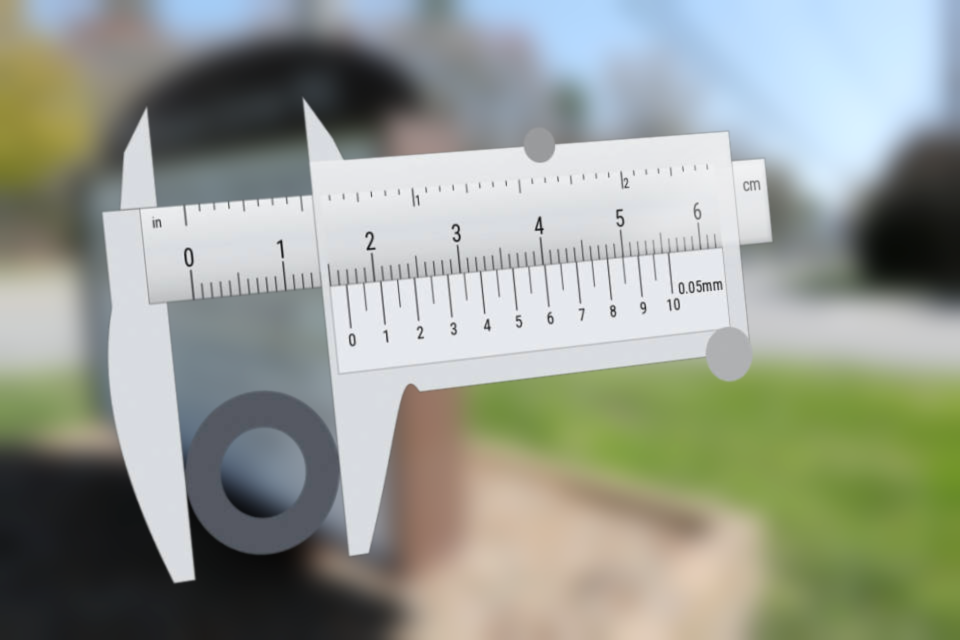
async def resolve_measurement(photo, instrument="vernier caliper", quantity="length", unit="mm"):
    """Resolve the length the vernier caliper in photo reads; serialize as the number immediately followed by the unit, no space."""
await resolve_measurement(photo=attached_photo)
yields 16.8mm
